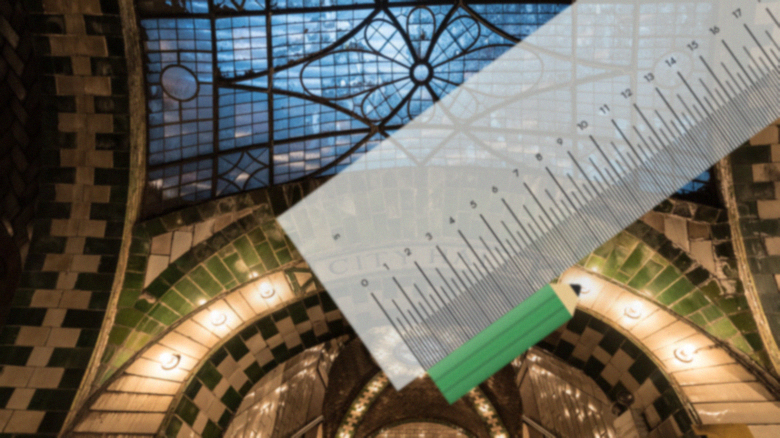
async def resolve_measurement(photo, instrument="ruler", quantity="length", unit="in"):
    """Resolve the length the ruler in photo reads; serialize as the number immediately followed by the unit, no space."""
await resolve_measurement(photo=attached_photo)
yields 6.5in
